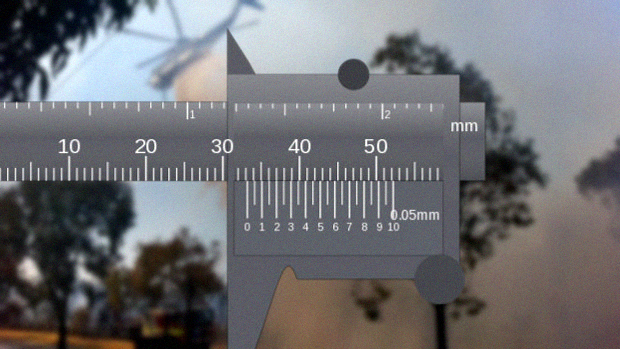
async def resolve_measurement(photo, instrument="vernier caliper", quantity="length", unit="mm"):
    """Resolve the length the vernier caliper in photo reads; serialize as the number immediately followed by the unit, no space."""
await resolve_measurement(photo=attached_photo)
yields 33.2mm
